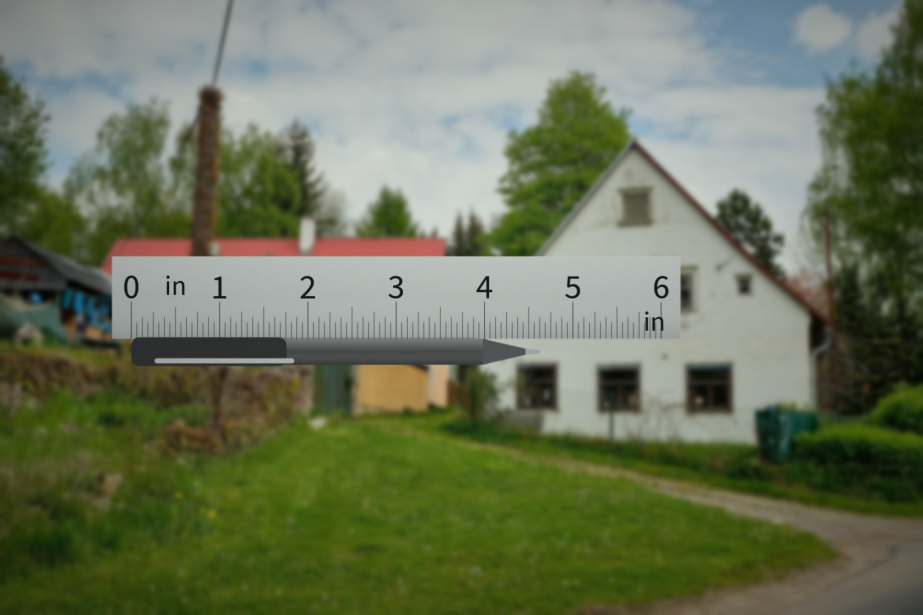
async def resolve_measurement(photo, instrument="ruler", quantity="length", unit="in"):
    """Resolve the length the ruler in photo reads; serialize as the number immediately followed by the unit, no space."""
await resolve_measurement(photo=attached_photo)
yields 4.625in
